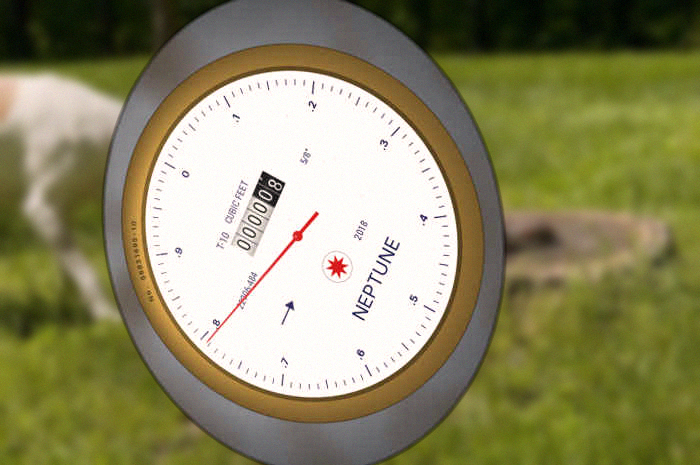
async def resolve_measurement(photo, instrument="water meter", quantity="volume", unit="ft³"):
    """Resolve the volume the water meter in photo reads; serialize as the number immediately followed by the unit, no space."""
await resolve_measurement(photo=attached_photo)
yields 7.79ft³
